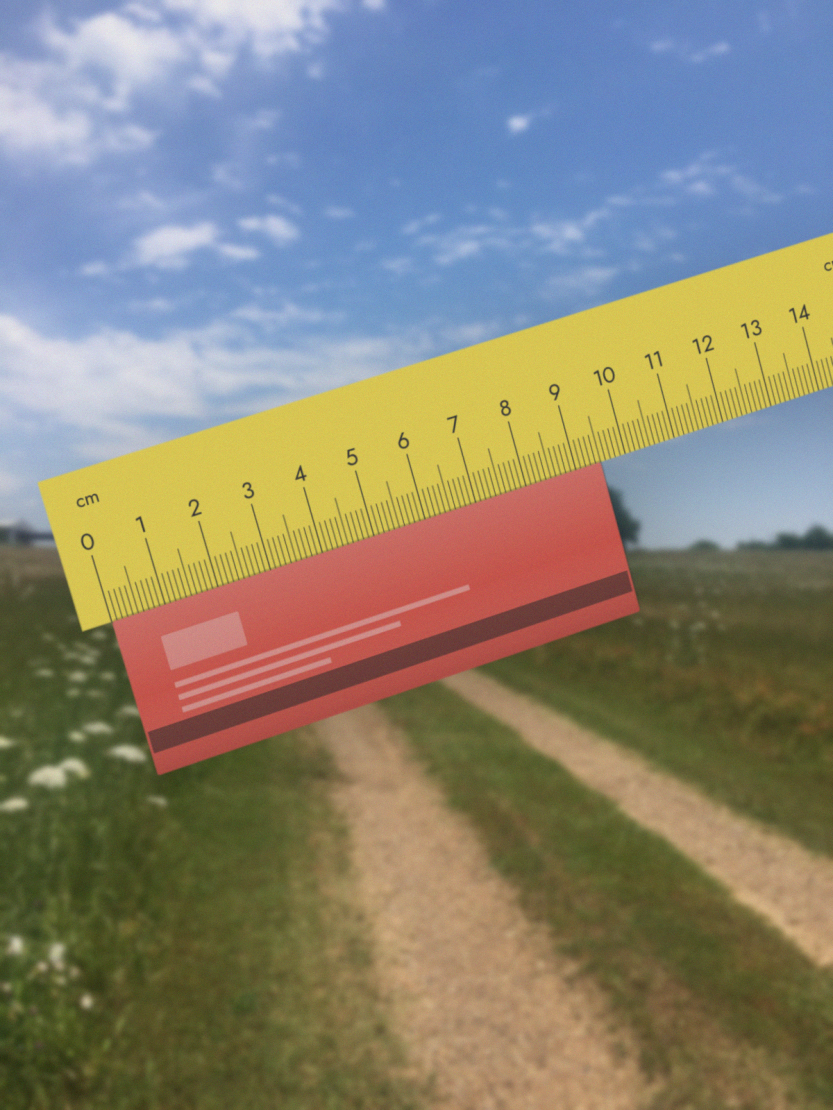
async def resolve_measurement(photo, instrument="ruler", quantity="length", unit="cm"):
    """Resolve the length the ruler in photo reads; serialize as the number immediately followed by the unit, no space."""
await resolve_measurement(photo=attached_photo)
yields 9.5cm
